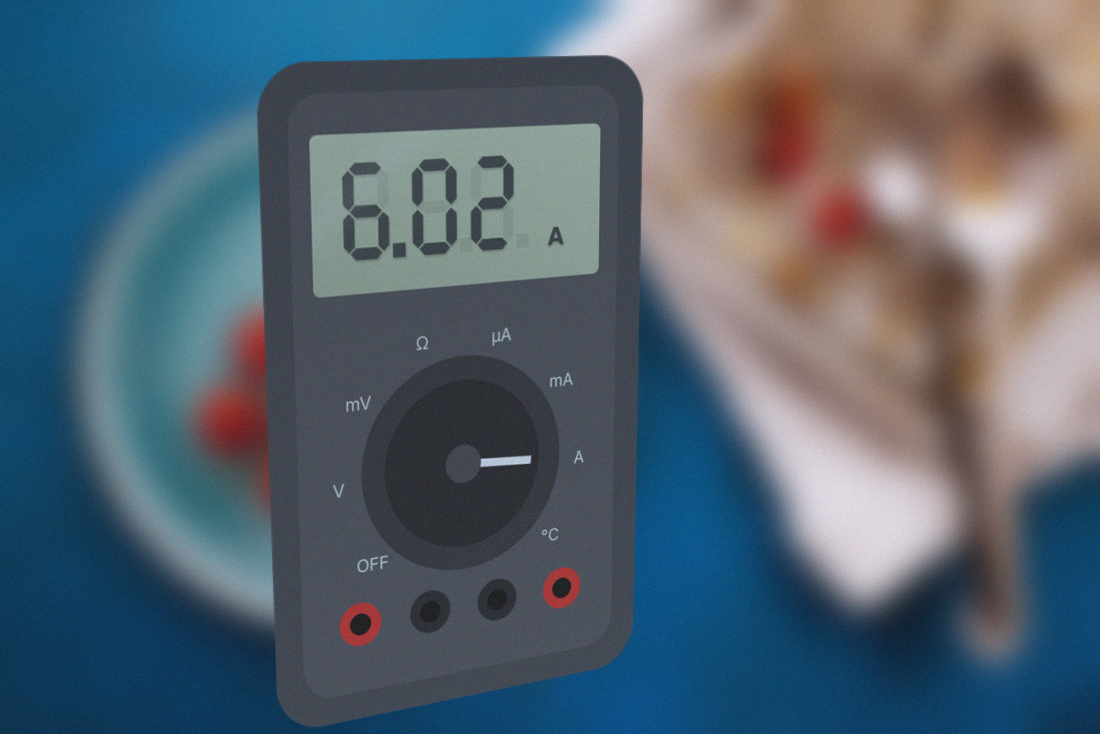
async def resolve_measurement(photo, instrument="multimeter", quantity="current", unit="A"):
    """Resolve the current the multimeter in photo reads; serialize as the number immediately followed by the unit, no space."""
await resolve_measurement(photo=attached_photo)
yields 6.02A
